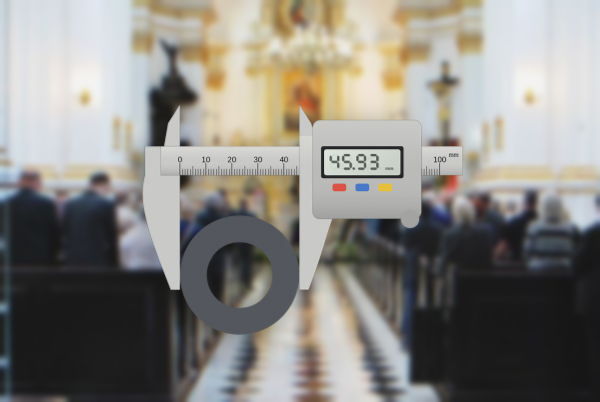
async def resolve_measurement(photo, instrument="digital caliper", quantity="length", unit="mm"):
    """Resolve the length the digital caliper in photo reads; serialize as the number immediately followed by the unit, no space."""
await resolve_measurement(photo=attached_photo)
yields 45.93mm
